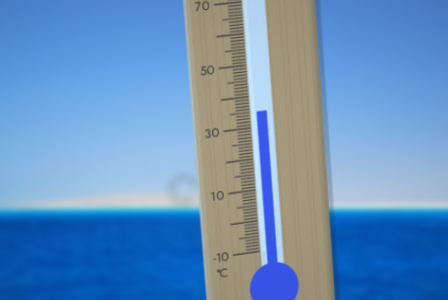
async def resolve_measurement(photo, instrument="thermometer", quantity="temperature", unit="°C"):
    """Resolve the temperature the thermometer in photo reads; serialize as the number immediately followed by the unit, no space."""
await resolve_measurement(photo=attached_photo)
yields 35°C
